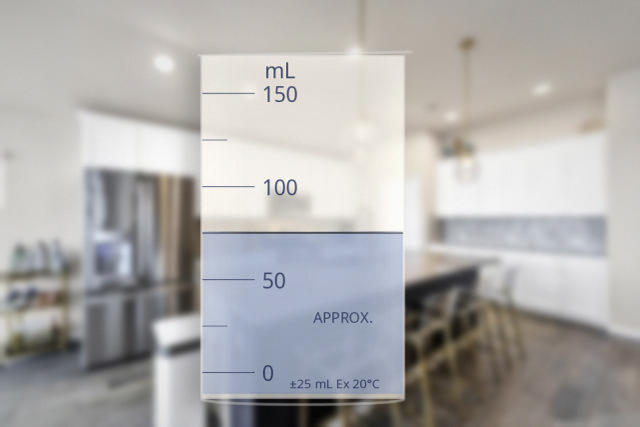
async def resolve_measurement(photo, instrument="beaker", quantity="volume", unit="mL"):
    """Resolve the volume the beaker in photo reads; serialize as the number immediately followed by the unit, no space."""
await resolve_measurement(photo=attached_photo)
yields 75mL
